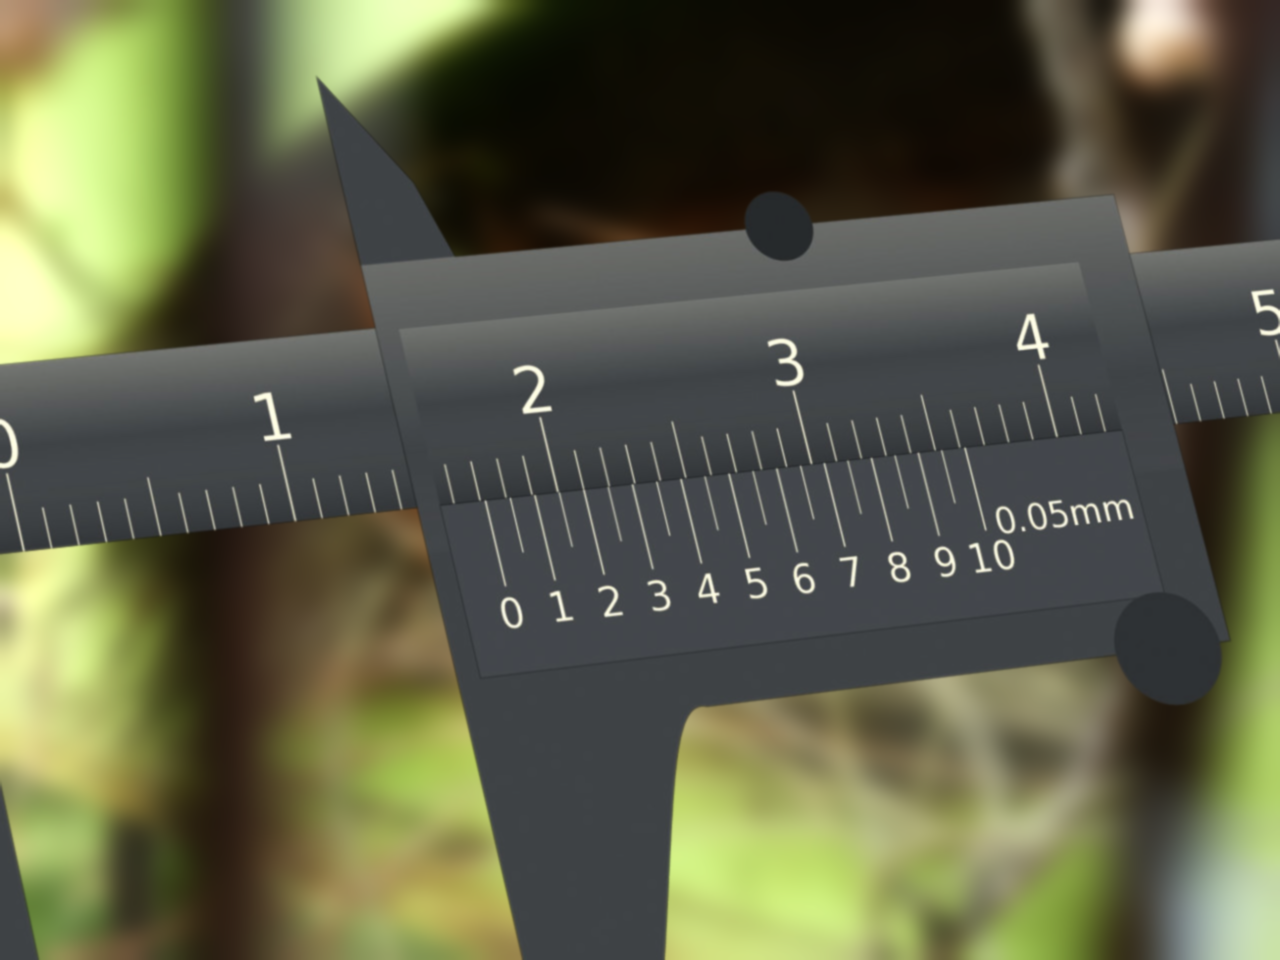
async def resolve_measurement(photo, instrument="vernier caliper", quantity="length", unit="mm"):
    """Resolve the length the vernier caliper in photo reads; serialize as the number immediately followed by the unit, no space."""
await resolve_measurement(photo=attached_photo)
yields 17.2mm
